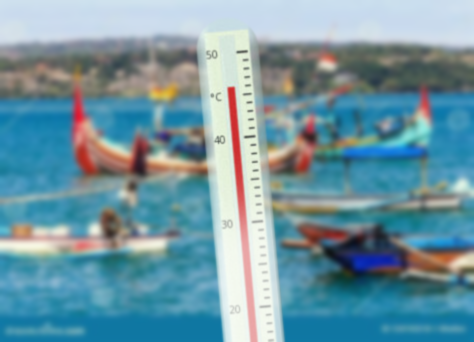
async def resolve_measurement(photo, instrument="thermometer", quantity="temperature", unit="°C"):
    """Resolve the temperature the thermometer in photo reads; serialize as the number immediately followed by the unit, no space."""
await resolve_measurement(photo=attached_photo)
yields 46°C
